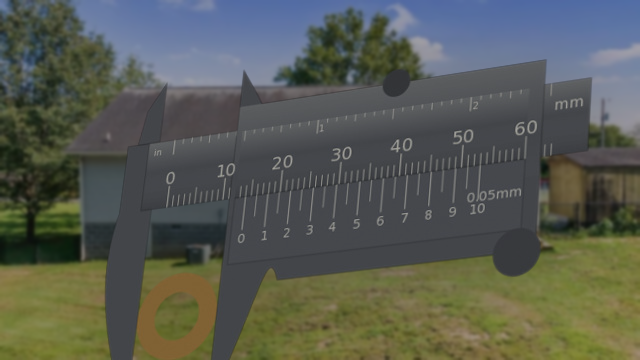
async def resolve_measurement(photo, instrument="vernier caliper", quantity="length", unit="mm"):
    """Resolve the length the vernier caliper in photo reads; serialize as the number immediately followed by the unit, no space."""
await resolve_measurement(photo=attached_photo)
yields 14.0mm
